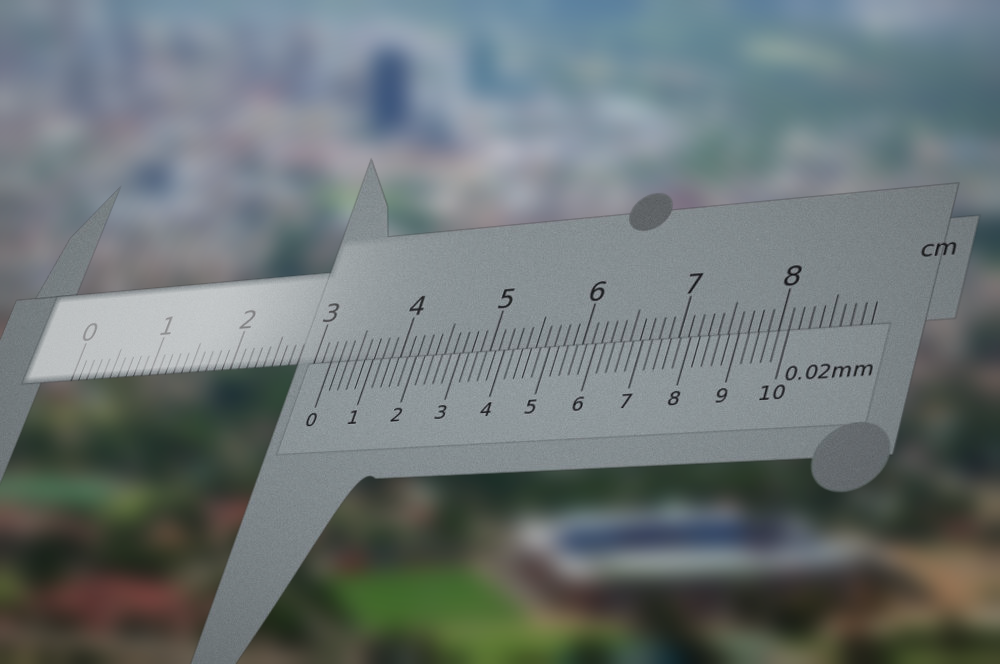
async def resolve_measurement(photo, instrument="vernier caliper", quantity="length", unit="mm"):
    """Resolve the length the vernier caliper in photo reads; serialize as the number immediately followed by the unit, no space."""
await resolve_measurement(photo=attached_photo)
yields 32.0mm
